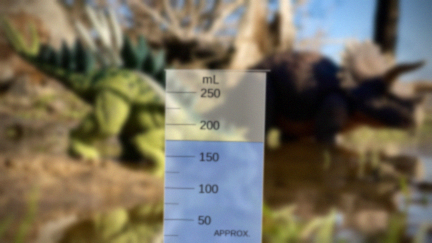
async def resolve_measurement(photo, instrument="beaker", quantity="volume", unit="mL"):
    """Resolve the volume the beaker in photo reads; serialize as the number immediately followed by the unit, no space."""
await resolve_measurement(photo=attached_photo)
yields 175mL
